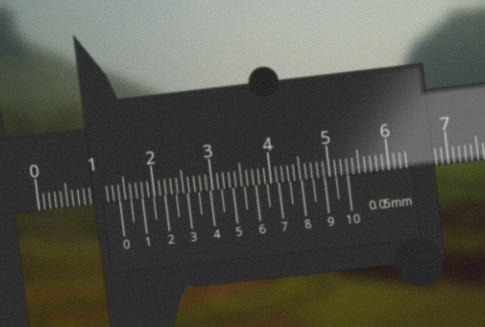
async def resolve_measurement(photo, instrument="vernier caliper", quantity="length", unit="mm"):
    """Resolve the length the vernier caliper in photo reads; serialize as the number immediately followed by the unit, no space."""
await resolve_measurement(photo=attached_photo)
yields 14.0mm
